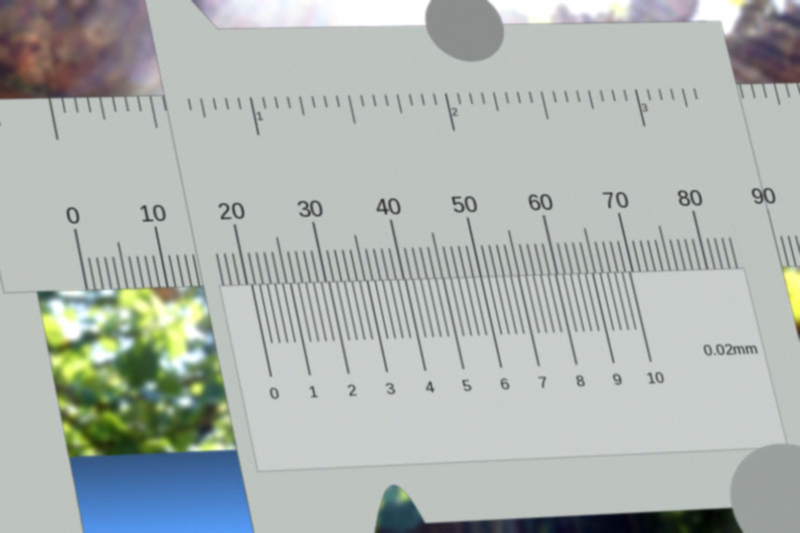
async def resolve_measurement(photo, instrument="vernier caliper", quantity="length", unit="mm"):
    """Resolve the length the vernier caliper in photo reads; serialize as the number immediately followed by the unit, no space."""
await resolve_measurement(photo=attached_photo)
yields 20.6mm
